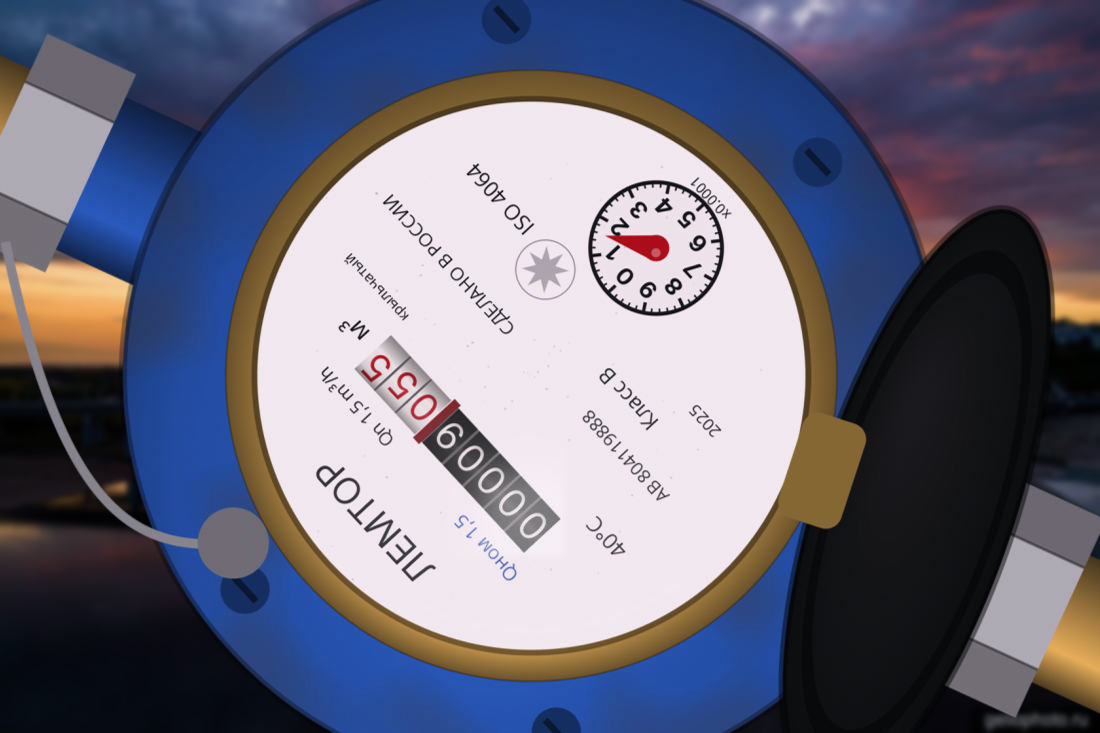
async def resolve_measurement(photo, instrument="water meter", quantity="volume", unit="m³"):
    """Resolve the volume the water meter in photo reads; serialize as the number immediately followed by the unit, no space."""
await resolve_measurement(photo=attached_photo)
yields 9.0551m³
